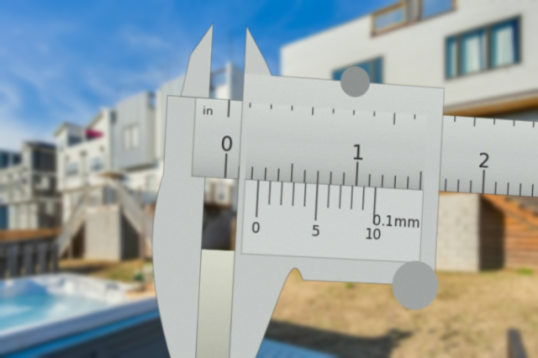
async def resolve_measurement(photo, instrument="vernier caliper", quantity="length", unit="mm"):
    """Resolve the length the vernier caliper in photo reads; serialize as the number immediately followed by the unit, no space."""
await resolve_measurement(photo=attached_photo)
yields 2.5mm
